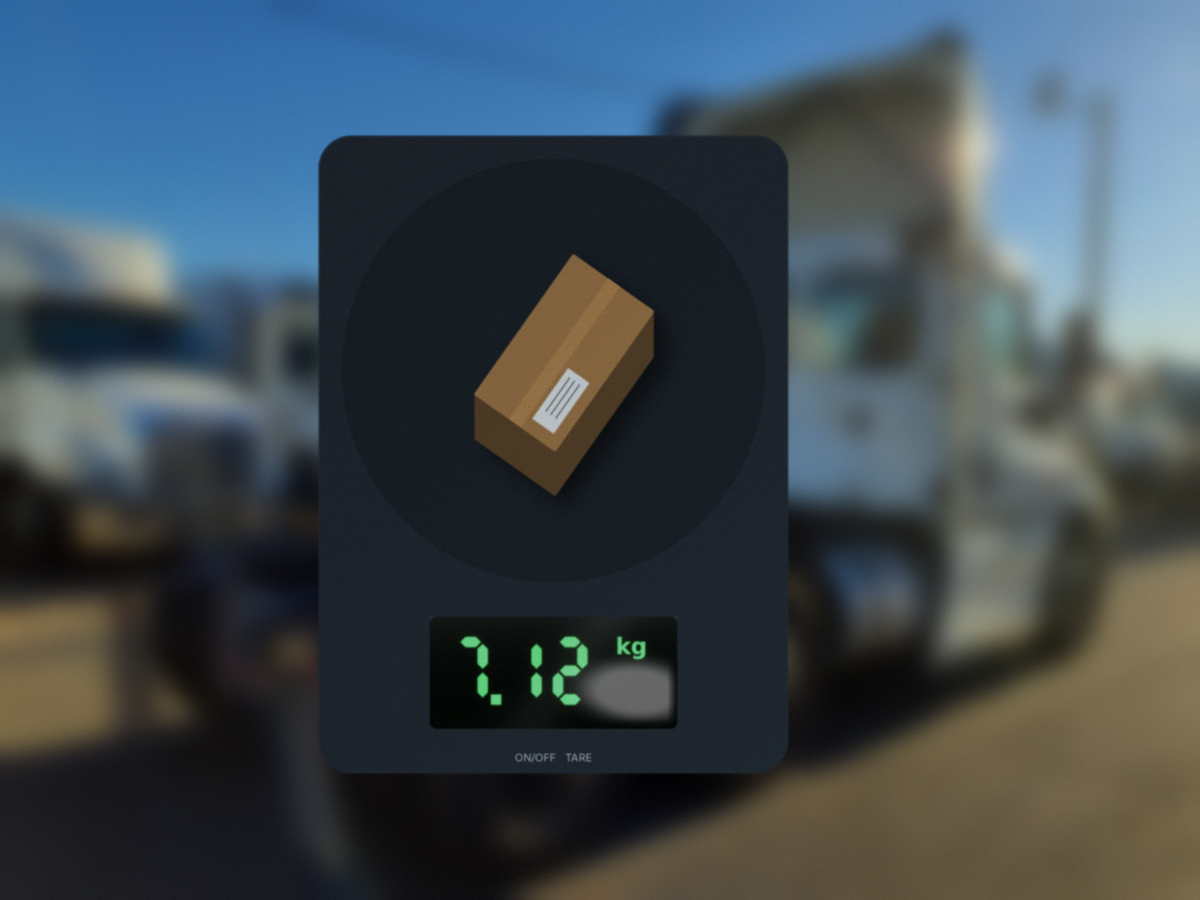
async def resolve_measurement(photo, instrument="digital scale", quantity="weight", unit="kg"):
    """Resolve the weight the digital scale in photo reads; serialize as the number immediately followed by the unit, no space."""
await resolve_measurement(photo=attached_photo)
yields 7.12kg
